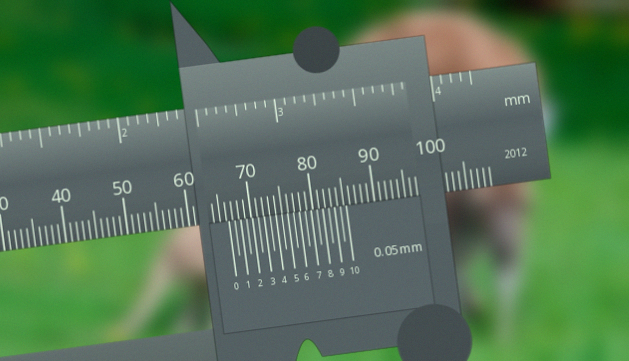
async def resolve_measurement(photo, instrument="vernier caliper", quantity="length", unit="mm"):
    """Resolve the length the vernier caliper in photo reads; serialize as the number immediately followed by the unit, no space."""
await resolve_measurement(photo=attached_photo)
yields 66.4mm
